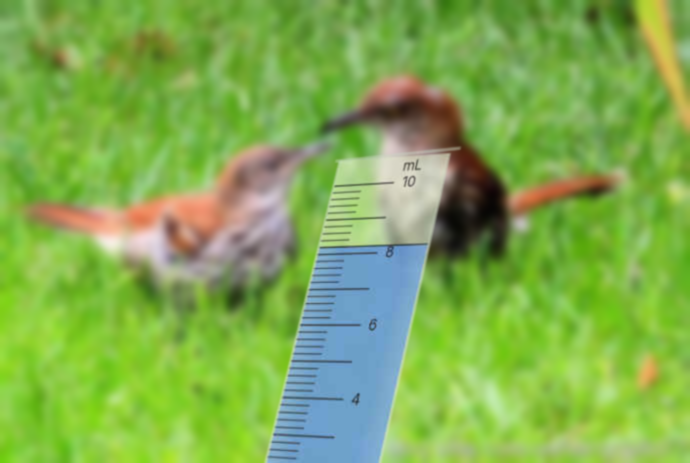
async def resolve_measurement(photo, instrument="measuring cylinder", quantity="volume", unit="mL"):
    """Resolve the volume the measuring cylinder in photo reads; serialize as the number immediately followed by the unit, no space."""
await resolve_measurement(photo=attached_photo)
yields 8.2mL
